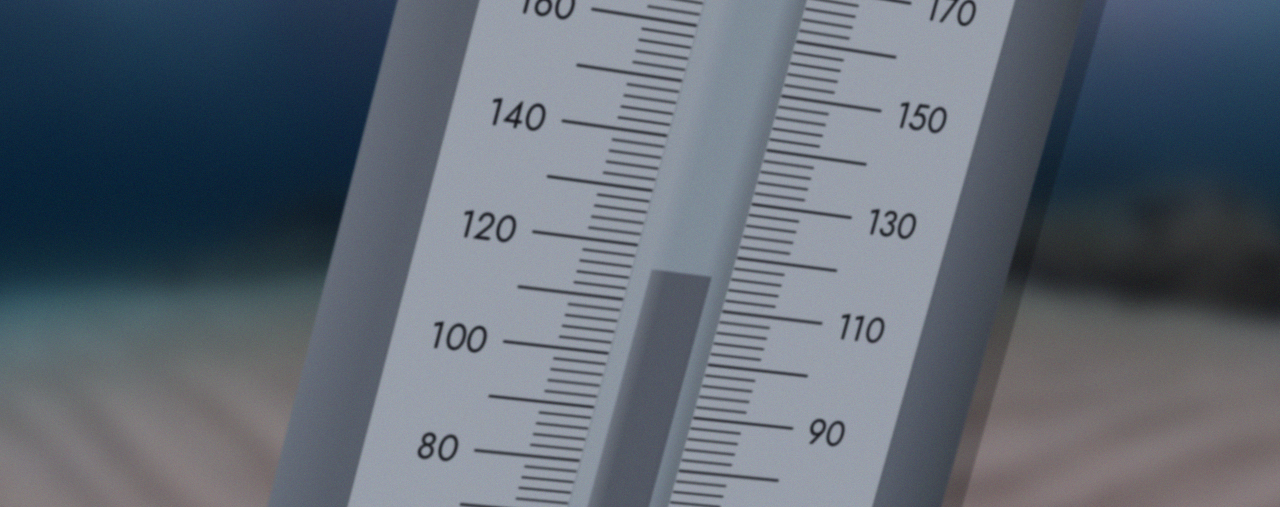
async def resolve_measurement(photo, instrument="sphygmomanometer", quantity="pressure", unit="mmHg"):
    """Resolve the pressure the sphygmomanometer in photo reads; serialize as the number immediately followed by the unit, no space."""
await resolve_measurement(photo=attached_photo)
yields 116mmHg
